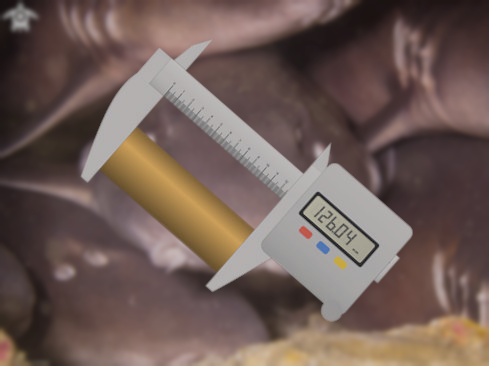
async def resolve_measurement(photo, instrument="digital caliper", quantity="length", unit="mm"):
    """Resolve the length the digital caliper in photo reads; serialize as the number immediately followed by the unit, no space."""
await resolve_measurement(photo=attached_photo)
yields 126.04mm
